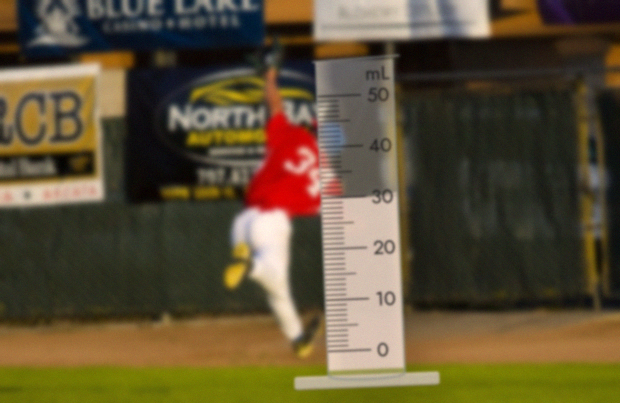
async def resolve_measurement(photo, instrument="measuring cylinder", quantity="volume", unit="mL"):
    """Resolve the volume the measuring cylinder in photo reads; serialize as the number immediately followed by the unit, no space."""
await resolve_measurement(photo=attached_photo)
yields 30mL
